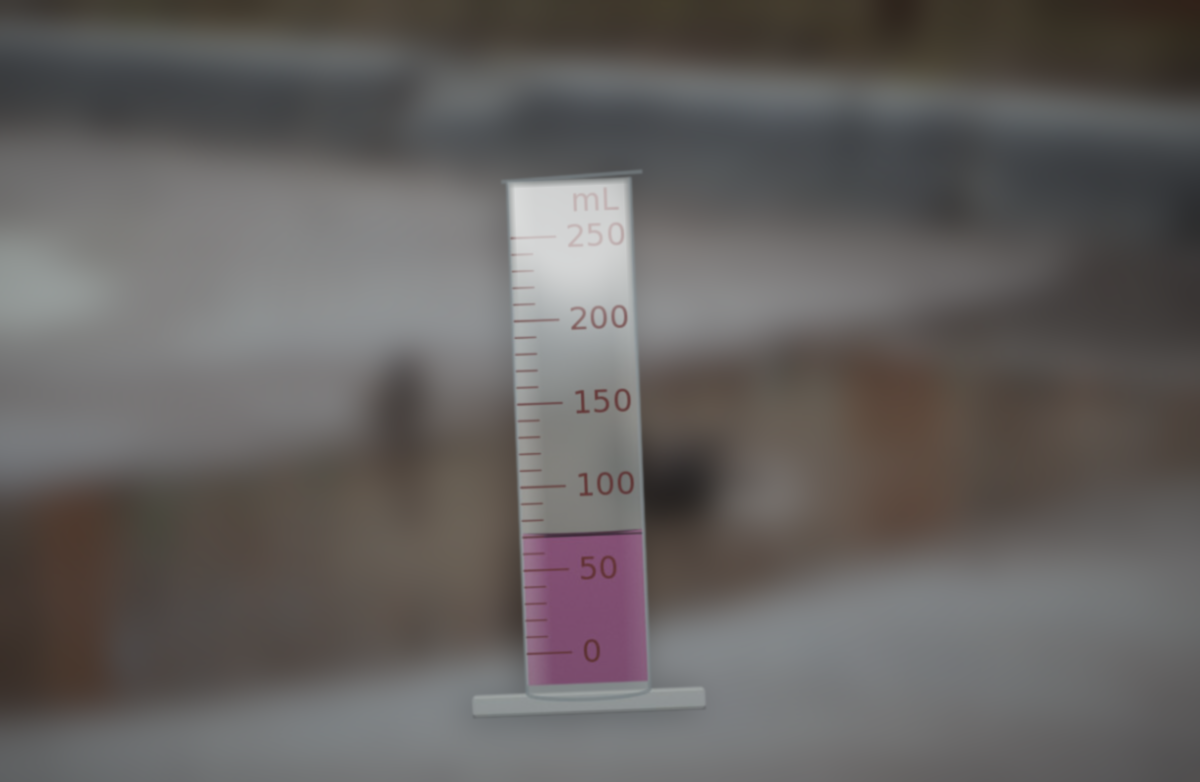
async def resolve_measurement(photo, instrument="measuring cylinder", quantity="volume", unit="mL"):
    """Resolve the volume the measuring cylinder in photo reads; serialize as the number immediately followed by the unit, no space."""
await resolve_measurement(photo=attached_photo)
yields 70mL
